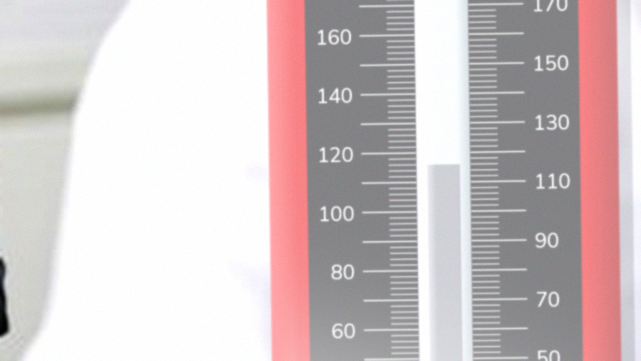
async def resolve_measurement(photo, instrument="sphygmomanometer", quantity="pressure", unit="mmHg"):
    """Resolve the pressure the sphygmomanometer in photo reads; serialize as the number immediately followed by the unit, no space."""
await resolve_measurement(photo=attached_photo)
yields 116mmHg
